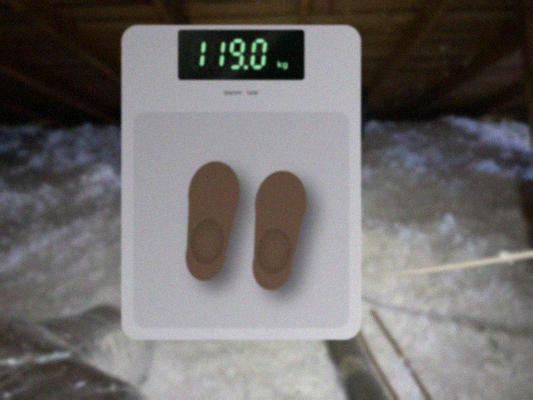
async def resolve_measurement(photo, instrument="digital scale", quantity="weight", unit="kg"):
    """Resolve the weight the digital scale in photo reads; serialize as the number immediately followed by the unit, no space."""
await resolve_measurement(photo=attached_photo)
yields 119.0kg
